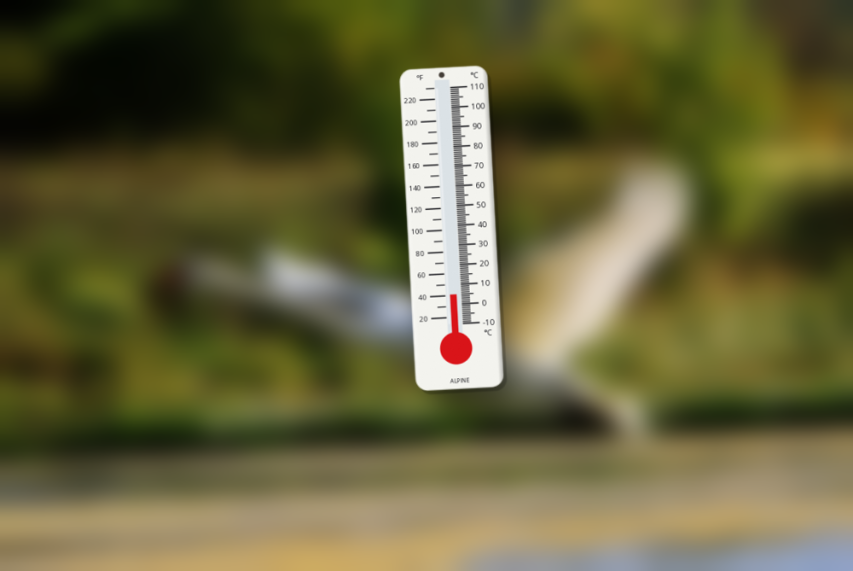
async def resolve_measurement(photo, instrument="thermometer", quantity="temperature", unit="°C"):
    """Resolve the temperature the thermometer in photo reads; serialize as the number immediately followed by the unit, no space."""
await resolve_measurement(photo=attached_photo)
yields 5°C
